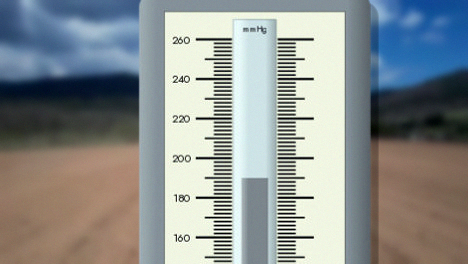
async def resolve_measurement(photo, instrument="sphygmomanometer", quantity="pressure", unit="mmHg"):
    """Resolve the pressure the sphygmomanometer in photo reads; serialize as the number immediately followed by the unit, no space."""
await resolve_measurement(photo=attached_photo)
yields 190mmHg
